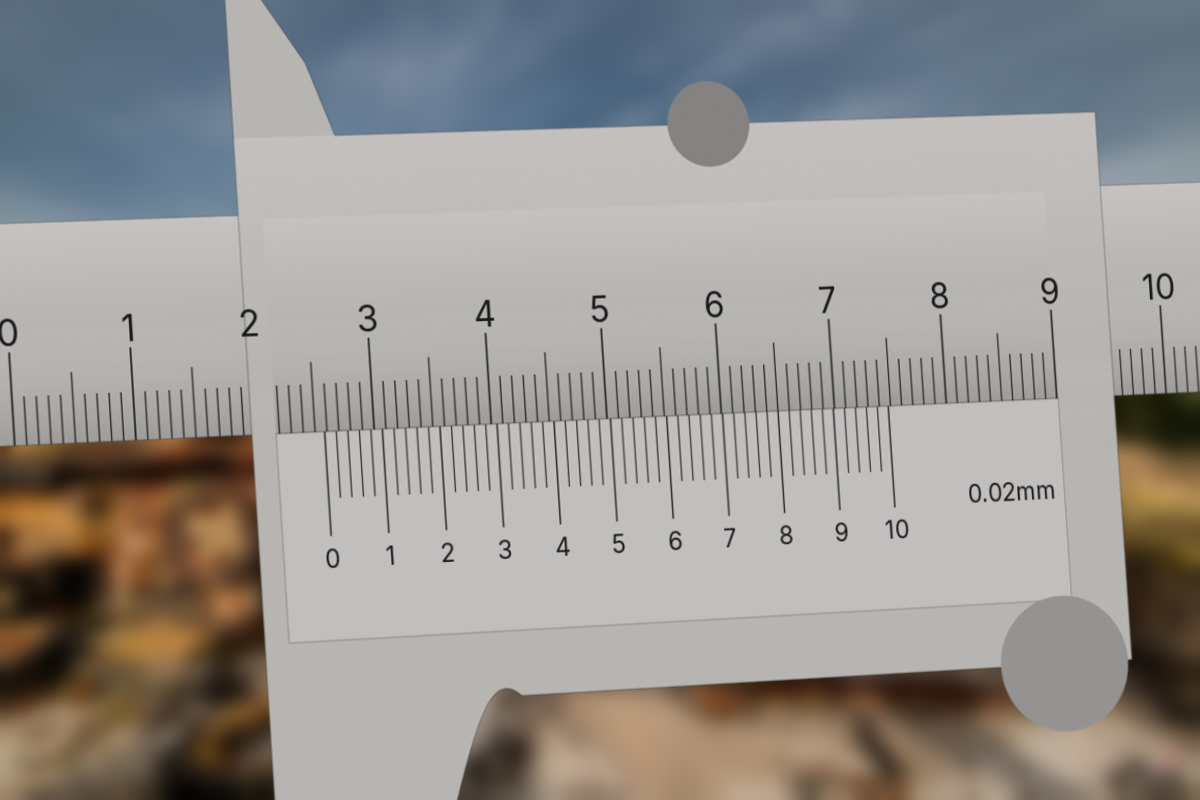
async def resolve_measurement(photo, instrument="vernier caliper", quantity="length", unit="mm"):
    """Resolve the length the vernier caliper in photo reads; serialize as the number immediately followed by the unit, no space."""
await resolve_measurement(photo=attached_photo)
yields 25.8mm
